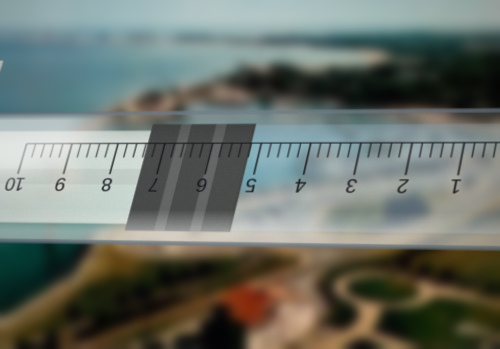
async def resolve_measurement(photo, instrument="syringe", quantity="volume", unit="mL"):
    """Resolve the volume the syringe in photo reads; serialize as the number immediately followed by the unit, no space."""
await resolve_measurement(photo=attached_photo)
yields 5.2mL
